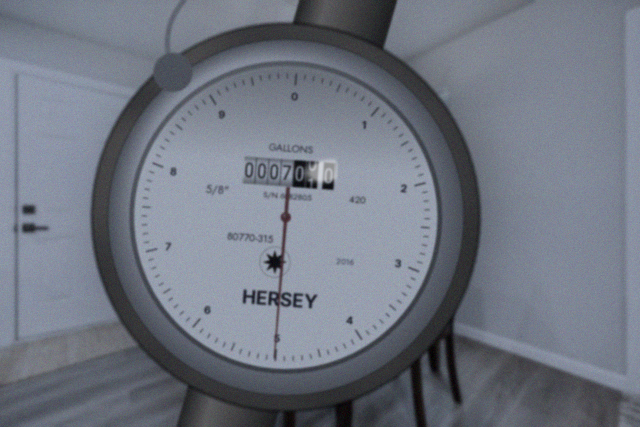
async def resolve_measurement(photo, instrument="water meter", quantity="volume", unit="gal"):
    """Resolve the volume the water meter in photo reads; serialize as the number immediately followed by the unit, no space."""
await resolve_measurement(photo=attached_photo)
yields 7005.0gal
